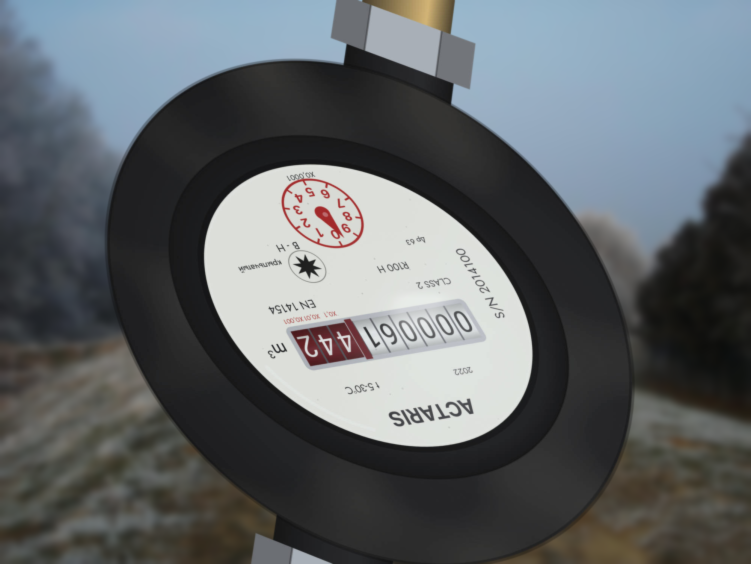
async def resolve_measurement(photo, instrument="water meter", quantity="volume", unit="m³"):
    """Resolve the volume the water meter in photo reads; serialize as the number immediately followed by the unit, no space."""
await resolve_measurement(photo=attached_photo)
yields 61.4419m³
